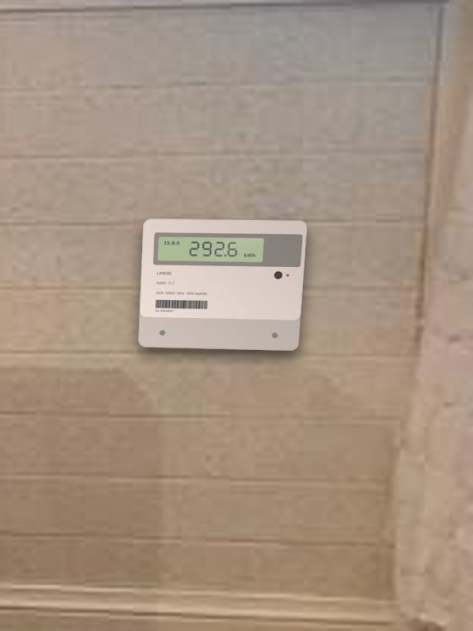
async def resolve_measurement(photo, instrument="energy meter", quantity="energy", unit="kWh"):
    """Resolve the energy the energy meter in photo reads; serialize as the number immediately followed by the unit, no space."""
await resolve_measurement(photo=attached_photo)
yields 292.6kWh
